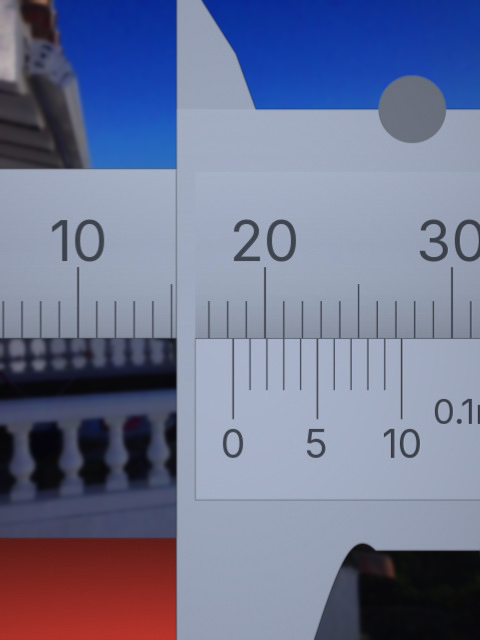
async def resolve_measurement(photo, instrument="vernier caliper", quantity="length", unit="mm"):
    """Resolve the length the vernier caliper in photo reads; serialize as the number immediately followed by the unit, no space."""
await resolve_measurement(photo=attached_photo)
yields 18.3mm
